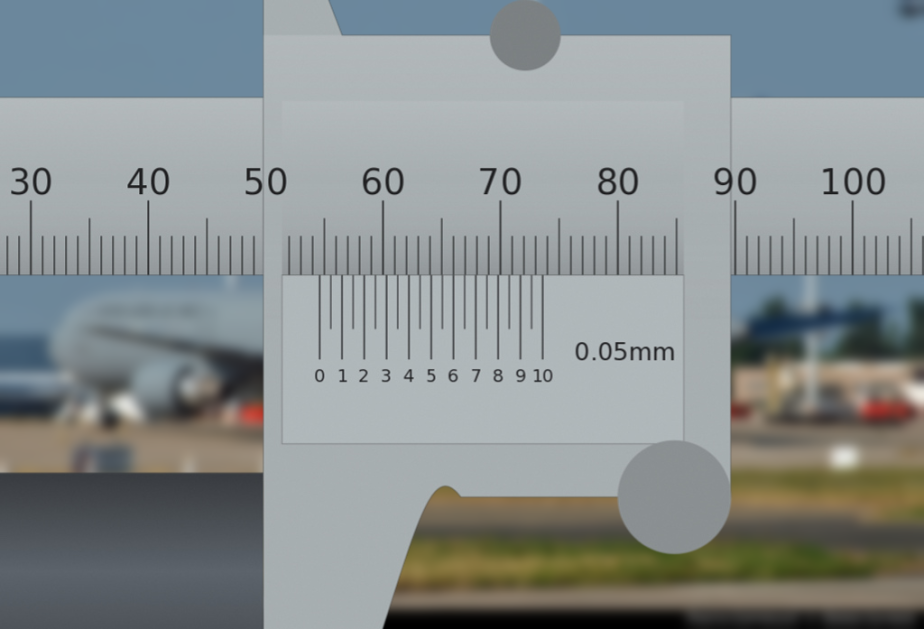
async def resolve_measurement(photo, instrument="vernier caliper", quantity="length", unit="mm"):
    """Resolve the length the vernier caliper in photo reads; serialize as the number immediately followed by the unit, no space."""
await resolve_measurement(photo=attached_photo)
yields 54.6mm
